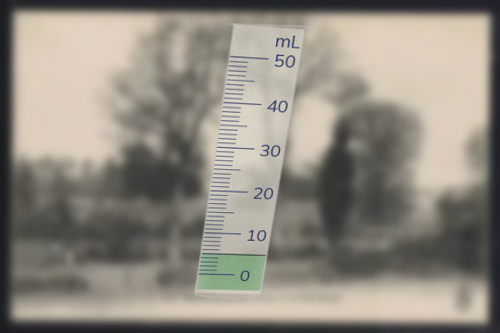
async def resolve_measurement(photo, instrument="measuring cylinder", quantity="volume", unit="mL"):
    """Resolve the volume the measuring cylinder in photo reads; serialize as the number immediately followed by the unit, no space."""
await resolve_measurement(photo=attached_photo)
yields 5mL
